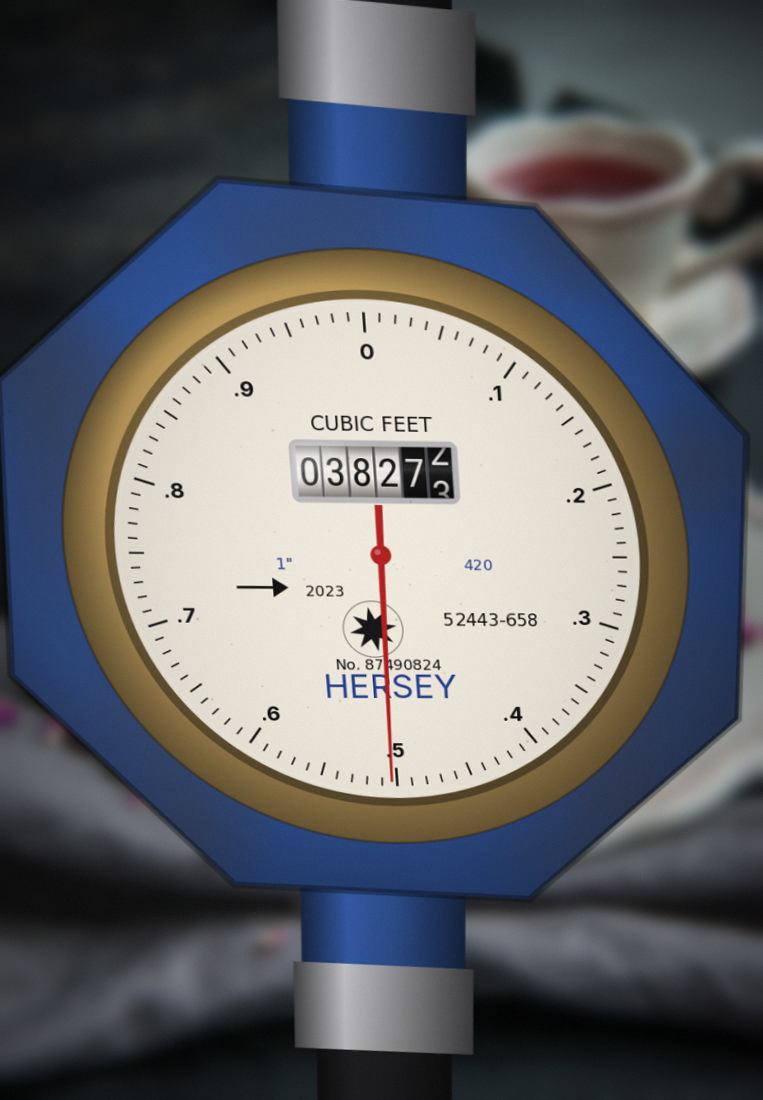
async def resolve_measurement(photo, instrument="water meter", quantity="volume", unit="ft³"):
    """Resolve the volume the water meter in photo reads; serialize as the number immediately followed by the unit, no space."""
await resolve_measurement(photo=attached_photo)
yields 38272.50ft³
